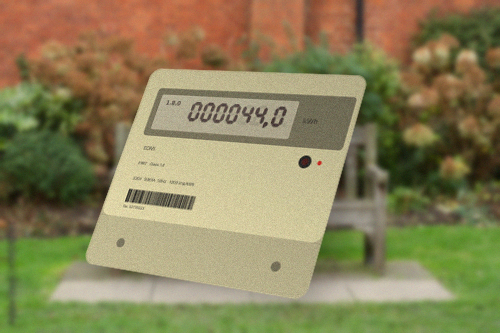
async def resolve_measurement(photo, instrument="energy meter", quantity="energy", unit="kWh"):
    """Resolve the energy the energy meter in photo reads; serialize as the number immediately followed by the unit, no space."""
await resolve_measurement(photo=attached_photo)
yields 44.0kWh
